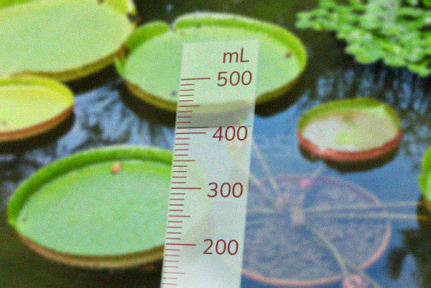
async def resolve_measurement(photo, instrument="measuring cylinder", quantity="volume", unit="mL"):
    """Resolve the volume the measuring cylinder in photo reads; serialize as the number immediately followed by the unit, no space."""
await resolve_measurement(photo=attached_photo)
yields 410mL
